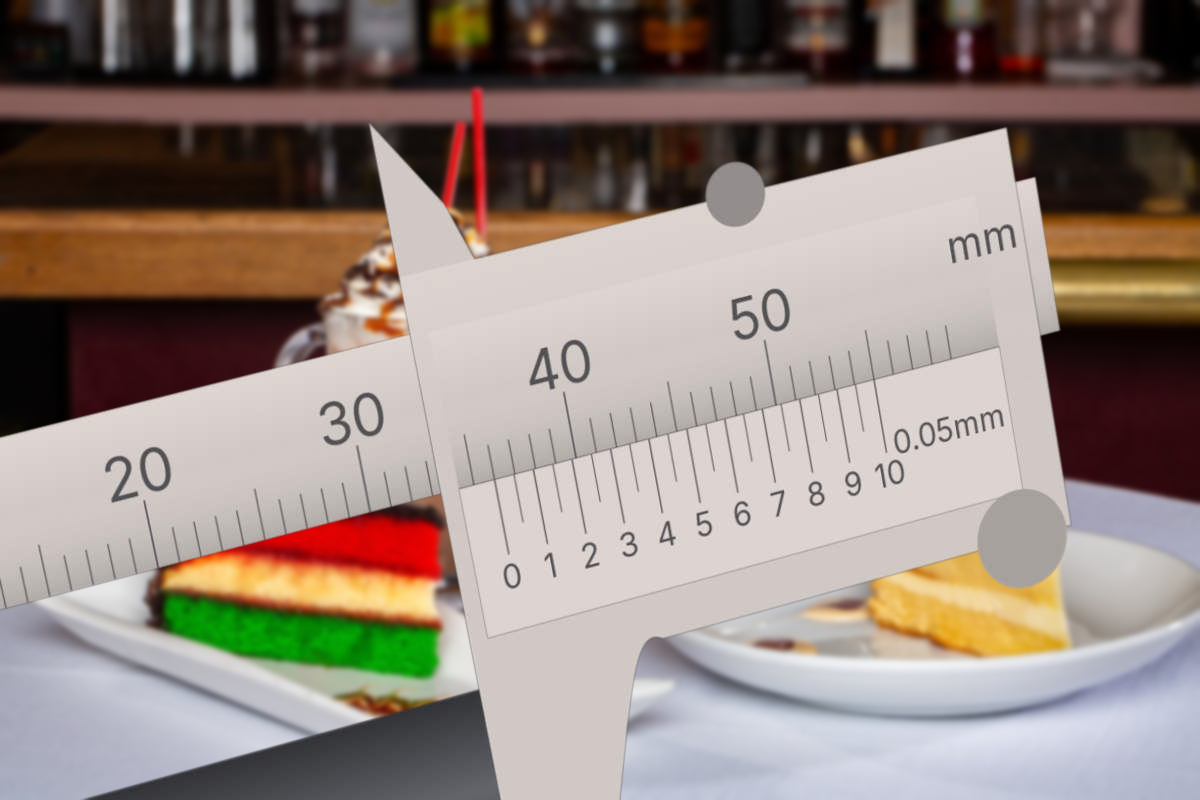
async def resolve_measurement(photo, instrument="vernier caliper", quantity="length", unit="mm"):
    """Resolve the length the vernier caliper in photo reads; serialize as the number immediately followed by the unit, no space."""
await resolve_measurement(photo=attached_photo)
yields 36.0mm
